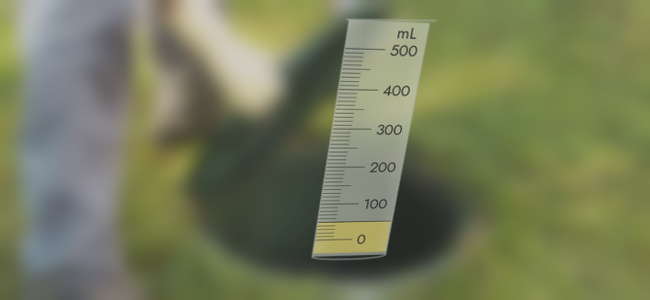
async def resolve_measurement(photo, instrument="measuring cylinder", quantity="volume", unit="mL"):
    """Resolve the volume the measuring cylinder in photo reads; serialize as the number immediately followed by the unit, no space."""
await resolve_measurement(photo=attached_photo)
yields 50mL
